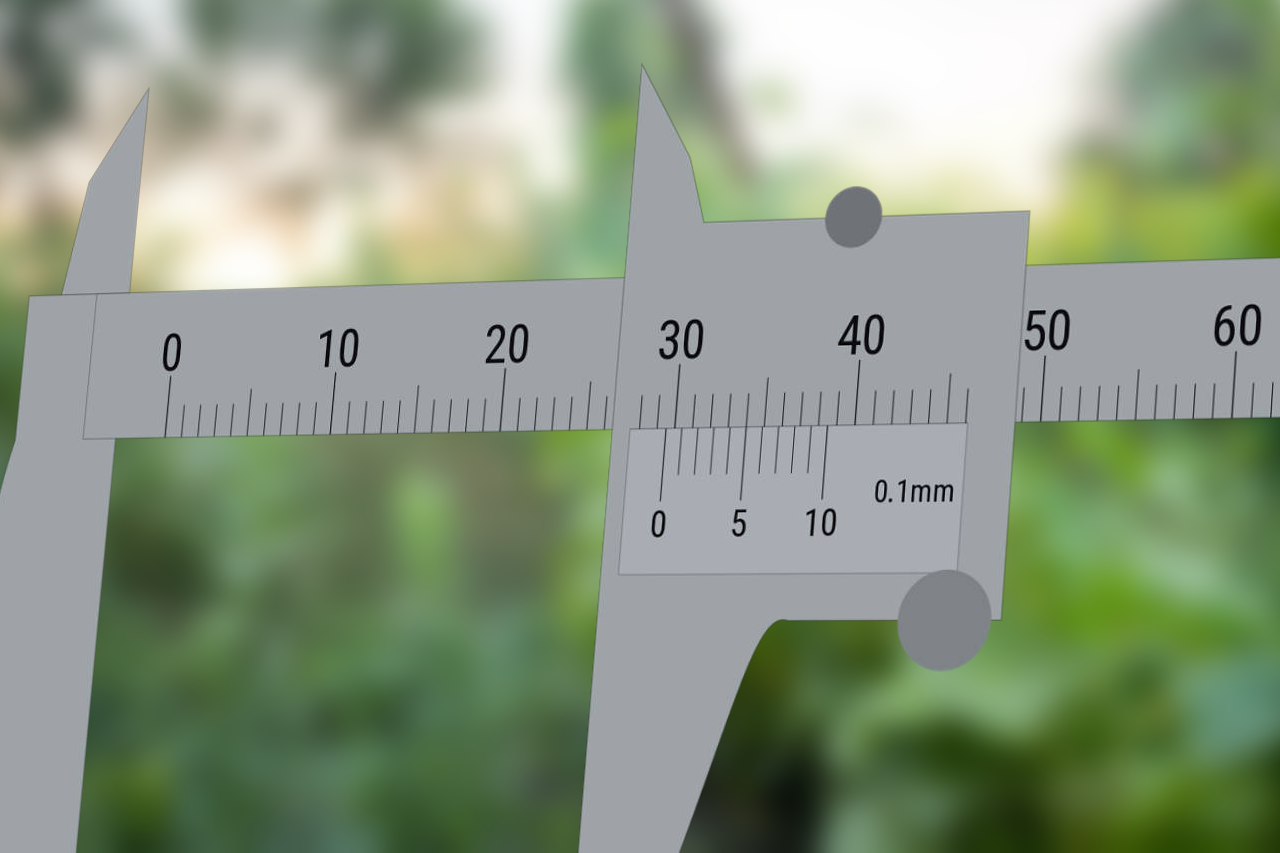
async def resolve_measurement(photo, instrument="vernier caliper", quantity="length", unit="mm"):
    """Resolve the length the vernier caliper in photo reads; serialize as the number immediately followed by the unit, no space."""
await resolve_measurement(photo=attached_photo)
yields 29.5mm
